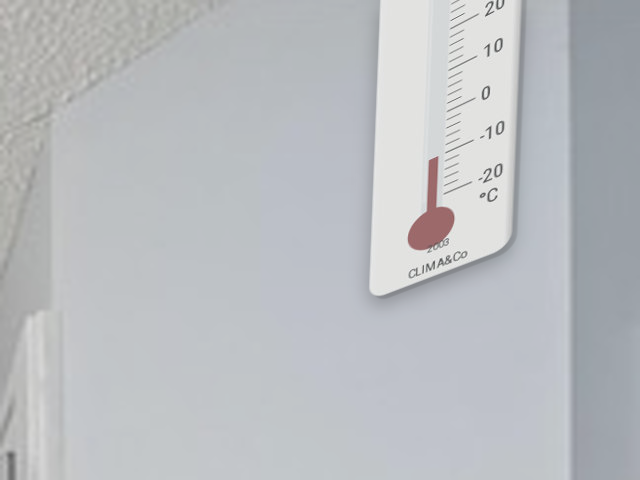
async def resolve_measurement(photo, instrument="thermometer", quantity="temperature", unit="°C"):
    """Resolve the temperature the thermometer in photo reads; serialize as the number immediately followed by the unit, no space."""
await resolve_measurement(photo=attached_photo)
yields -10°C
